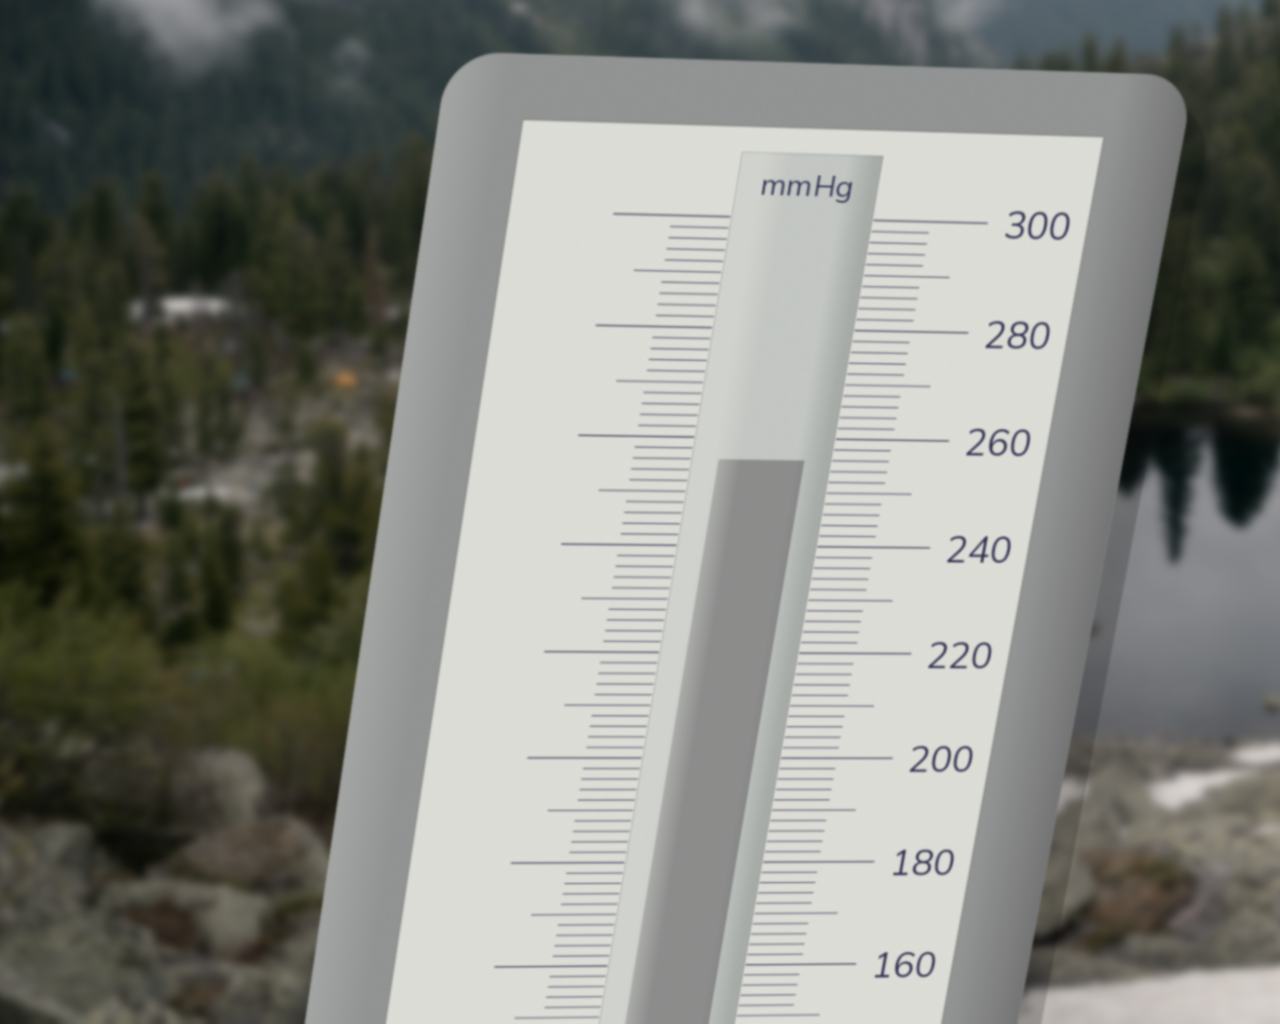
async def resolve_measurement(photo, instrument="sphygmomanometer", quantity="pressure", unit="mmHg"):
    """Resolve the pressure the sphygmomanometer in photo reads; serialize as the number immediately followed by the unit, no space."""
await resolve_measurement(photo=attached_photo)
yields 256mmHg
